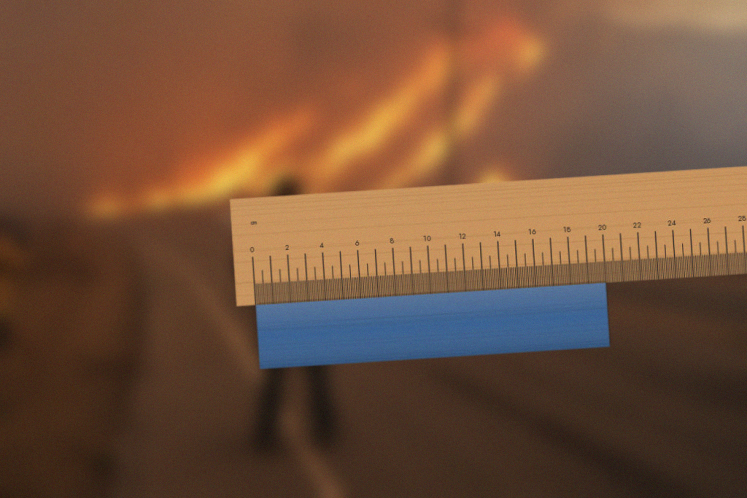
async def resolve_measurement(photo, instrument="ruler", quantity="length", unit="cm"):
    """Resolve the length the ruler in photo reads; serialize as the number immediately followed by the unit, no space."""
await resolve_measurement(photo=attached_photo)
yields 20cm
